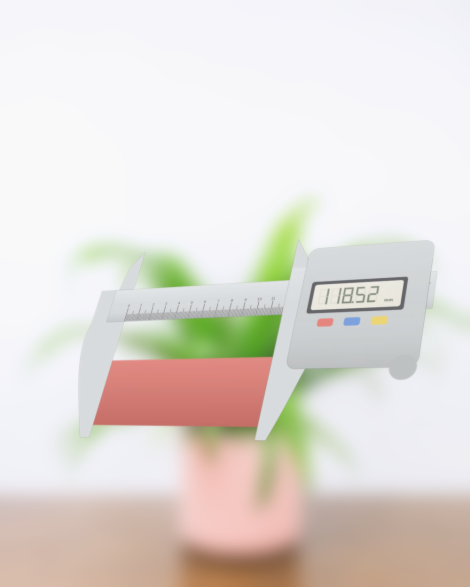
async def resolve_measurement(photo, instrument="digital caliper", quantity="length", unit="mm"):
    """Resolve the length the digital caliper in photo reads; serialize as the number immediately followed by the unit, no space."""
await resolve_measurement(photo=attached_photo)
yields 118.52mm
